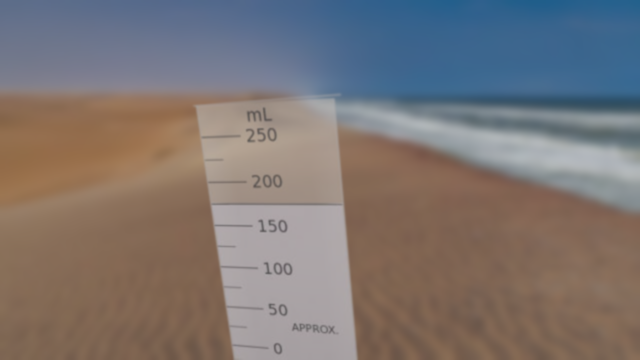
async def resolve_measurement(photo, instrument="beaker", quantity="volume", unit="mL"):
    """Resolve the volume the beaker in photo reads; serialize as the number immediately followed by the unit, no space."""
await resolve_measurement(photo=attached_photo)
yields 175mL
